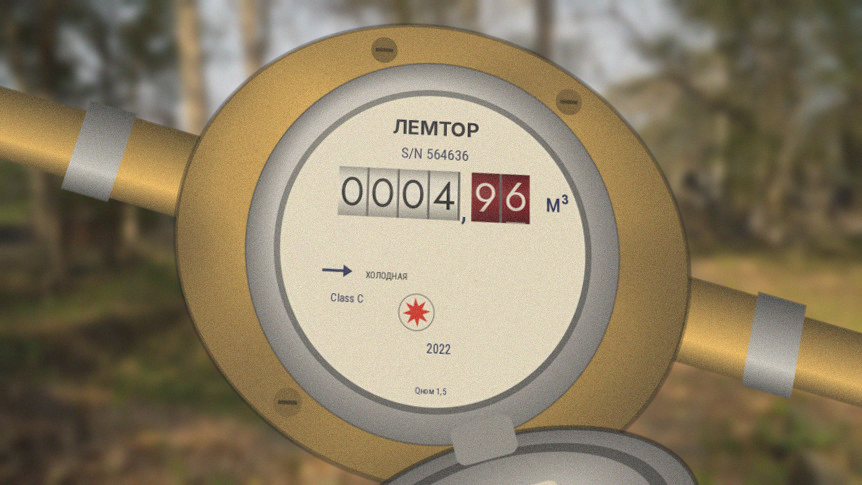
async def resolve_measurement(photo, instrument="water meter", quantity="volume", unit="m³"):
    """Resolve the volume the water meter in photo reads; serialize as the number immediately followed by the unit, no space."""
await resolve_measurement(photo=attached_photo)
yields 4.96m³
